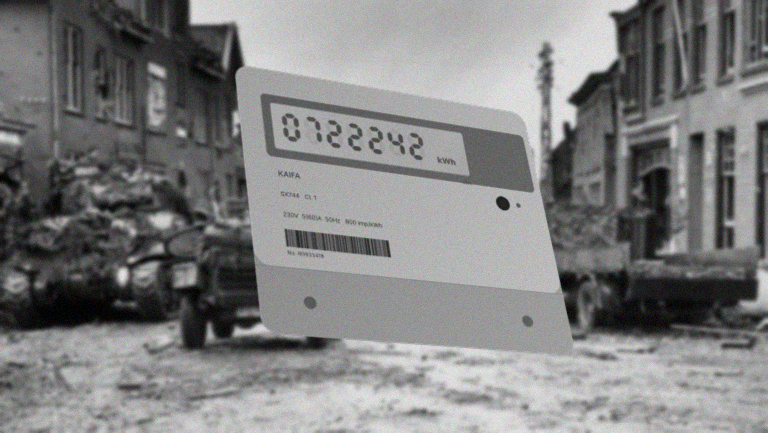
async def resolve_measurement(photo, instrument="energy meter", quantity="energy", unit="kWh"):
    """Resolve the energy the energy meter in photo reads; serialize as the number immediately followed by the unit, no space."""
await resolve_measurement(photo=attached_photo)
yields 722242kWh
